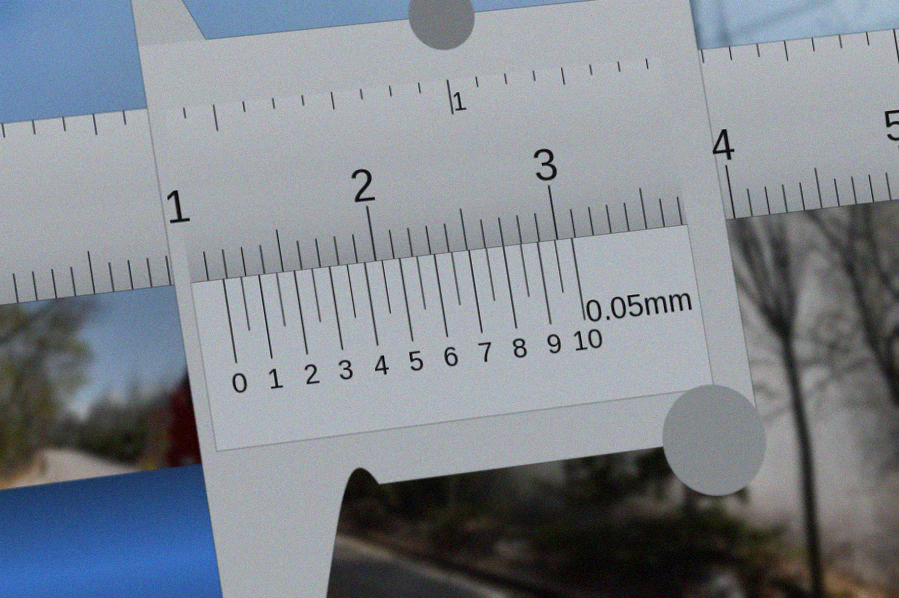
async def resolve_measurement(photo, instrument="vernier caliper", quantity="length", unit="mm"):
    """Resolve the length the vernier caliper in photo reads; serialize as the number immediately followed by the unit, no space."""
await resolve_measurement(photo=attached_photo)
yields 11.8mm
